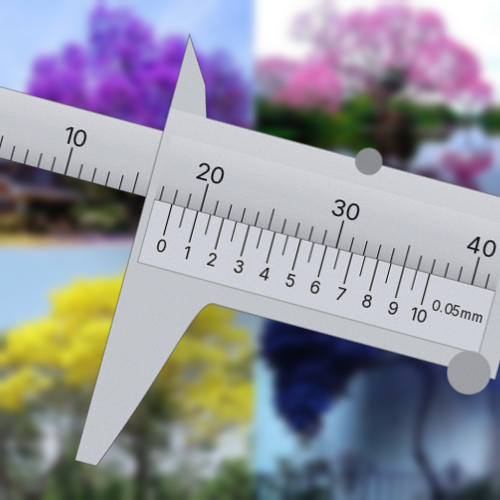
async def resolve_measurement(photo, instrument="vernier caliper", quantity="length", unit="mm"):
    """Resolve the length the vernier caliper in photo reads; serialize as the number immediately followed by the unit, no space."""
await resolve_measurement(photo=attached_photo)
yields 17.9mm
